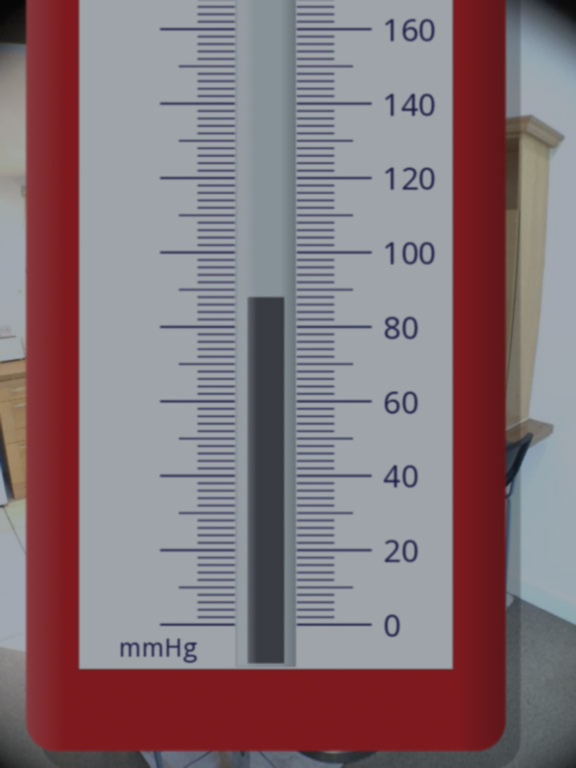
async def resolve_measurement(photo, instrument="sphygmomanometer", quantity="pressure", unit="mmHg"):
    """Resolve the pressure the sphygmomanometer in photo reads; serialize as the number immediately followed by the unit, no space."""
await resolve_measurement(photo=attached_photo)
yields 88mmHg
